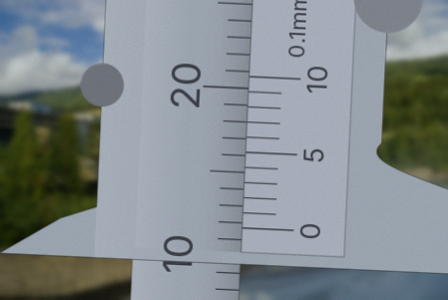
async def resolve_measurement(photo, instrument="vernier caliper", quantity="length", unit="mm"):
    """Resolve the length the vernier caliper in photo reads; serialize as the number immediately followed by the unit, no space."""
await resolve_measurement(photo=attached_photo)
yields 11.7mm
